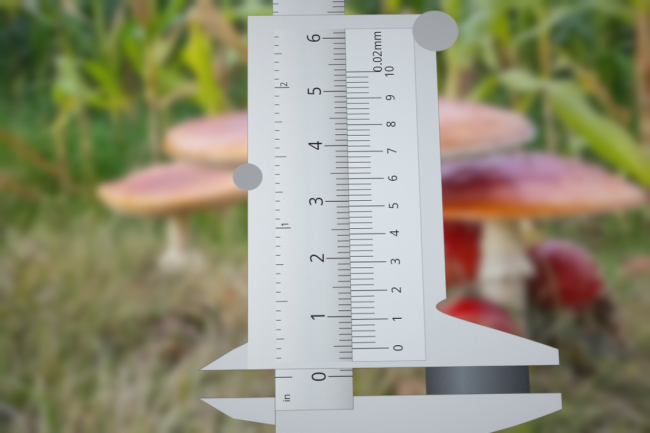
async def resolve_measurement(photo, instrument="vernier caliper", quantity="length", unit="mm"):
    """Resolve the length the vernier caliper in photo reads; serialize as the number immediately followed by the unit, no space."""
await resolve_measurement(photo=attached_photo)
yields 4.6mm
